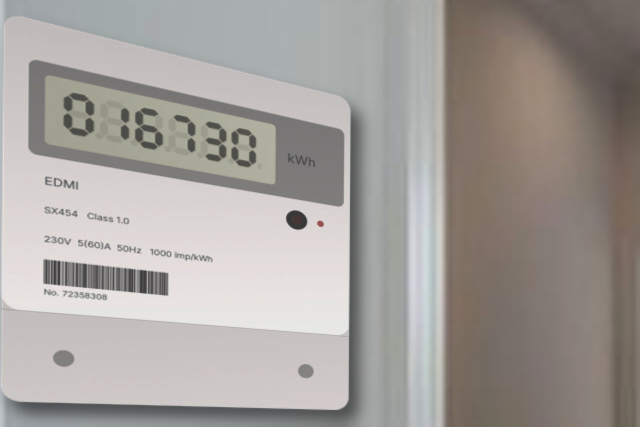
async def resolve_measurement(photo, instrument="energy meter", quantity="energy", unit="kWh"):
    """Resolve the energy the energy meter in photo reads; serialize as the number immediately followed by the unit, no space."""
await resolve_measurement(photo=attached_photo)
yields 16730kWh
